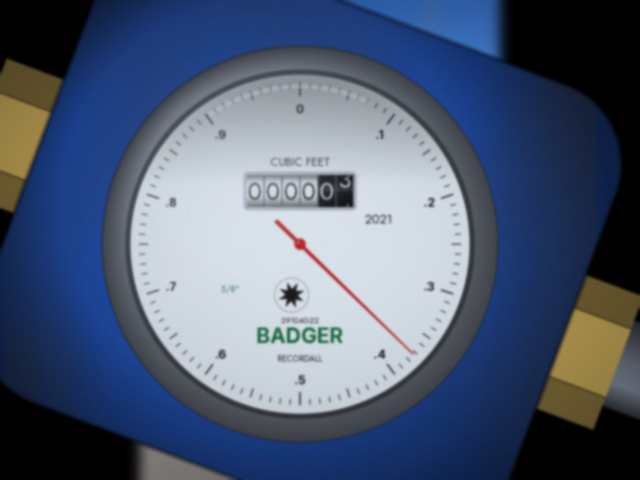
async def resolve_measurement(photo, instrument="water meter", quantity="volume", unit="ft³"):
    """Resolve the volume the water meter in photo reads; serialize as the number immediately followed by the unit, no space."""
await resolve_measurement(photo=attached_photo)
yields 3.37ft³
